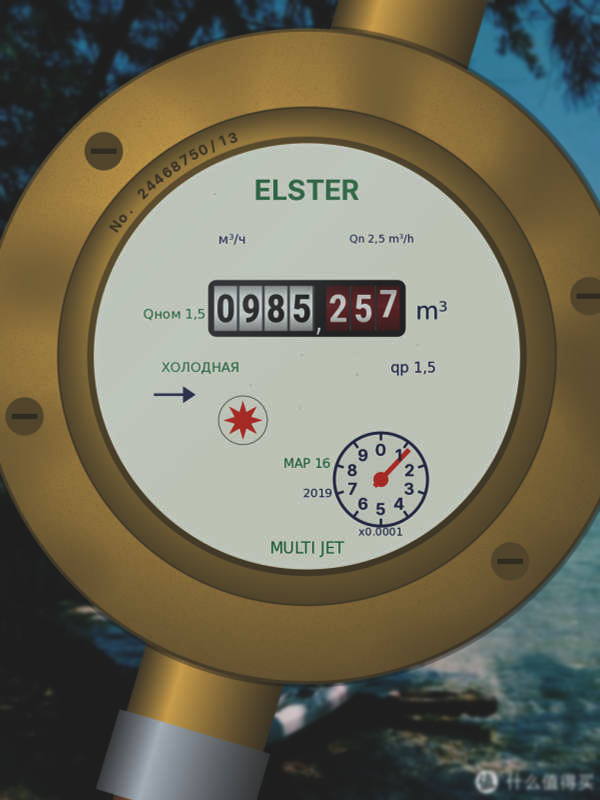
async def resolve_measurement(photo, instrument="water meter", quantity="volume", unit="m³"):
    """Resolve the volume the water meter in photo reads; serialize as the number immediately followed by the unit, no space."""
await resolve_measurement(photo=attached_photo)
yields 985.2571m³
